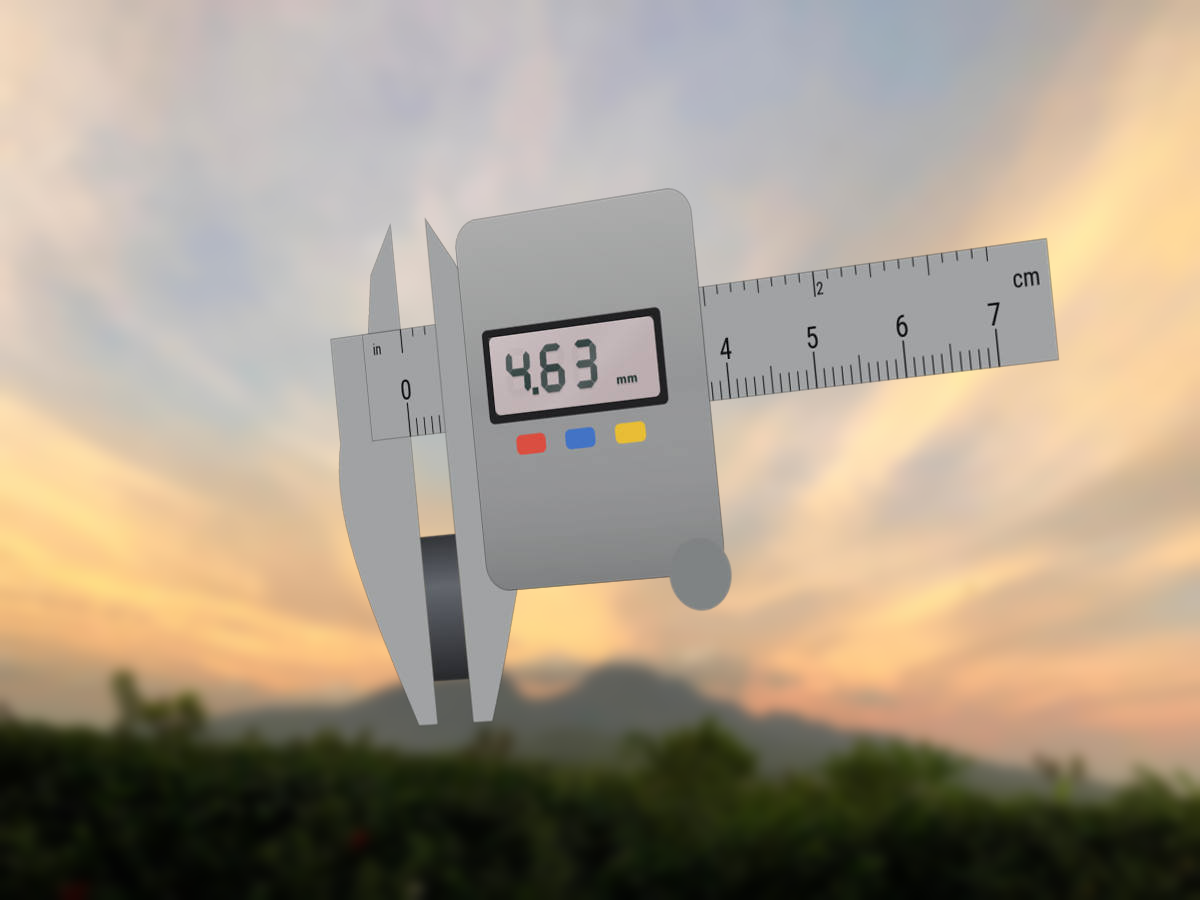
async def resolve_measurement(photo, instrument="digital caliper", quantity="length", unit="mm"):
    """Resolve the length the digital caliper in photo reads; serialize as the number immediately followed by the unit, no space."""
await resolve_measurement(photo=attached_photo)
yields 4.63mm
